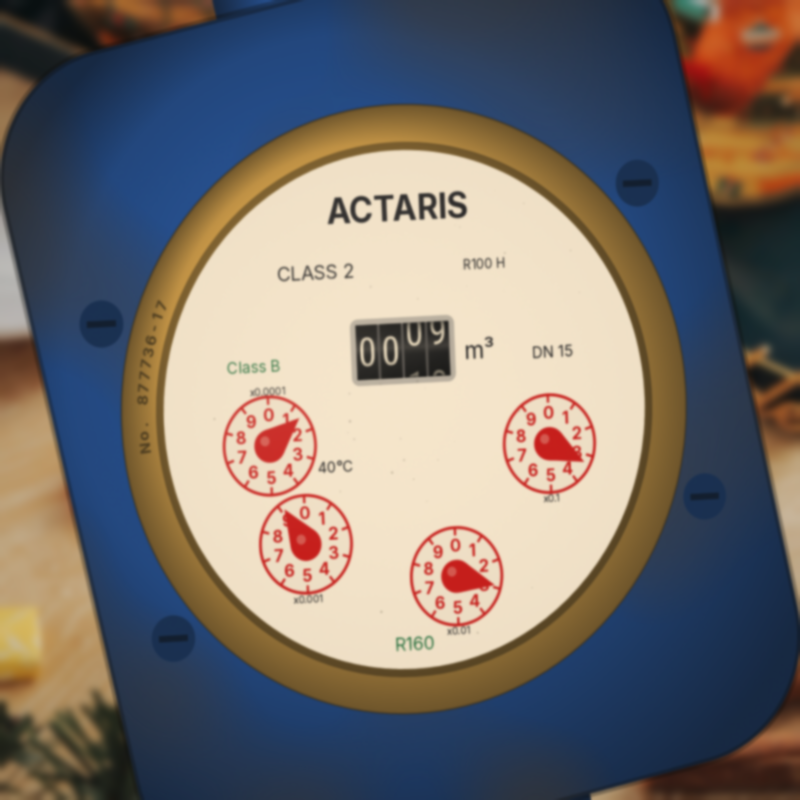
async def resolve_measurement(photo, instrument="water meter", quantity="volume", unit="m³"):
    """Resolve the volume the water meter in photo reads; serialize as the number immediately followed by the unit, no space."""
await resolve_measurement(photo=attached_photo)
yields 9.3291m³
